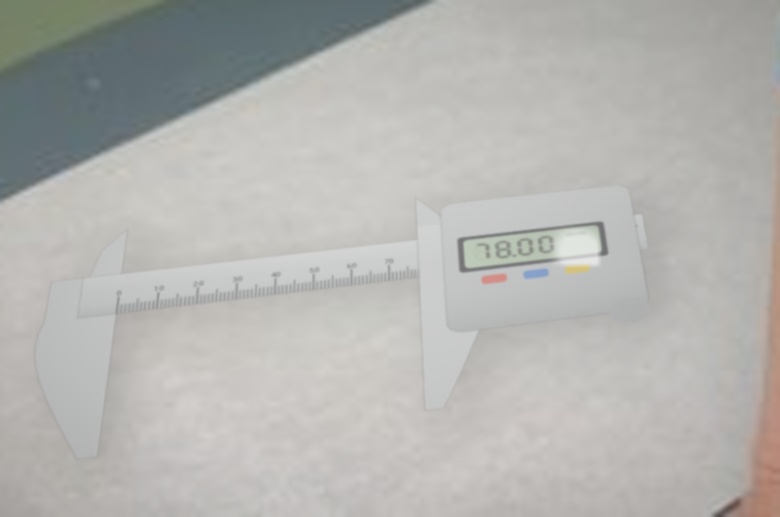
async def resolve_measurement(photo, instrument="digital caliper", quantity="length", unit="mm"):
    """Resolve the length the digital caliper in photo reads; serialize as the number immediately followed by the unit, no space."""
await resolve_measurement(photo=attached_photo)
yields 78.00mm
